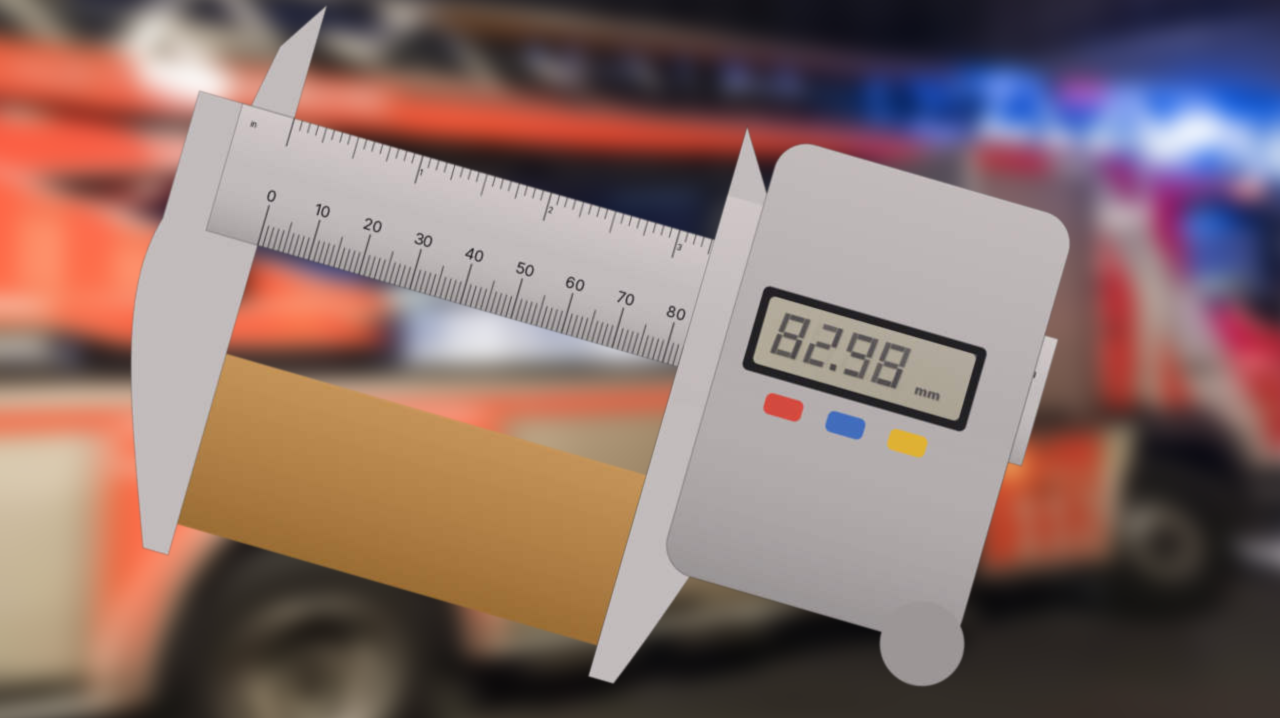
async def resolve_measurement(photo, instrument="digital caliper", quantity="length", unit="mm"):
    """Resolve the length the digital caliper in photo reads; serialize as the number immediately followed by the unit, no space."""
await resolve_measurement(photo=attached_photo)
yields 82.98mm
